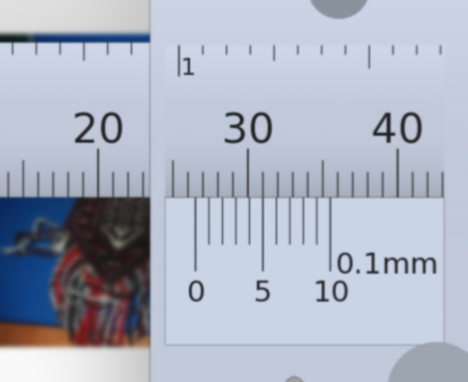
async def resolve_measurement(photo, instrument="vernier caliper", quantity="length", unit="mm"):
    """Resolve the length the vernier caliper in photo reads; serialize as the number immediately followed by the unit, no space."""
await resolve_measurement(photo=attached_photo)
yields 26.5mm
